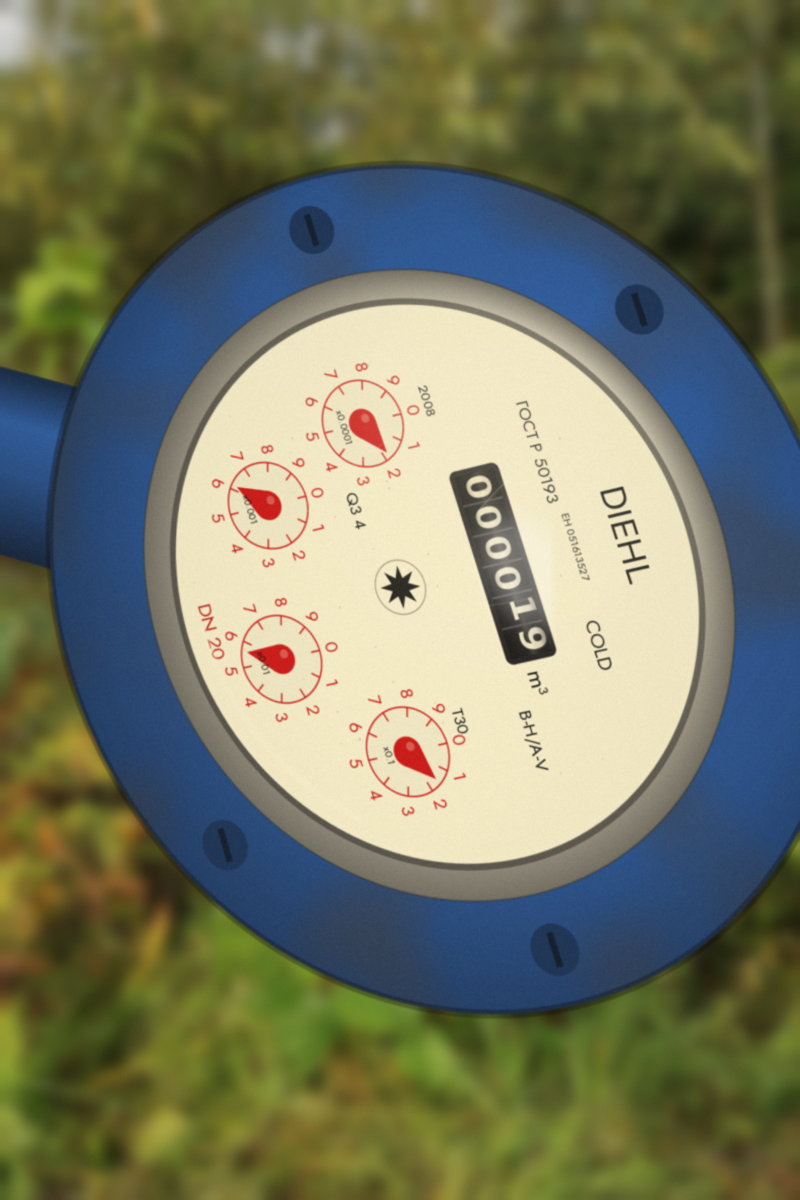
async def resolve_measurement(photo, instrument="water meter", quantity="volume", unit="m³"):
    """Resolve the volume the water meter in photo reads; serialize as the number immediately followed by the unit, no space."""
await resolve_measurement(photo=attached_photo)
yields 19.1561m³
